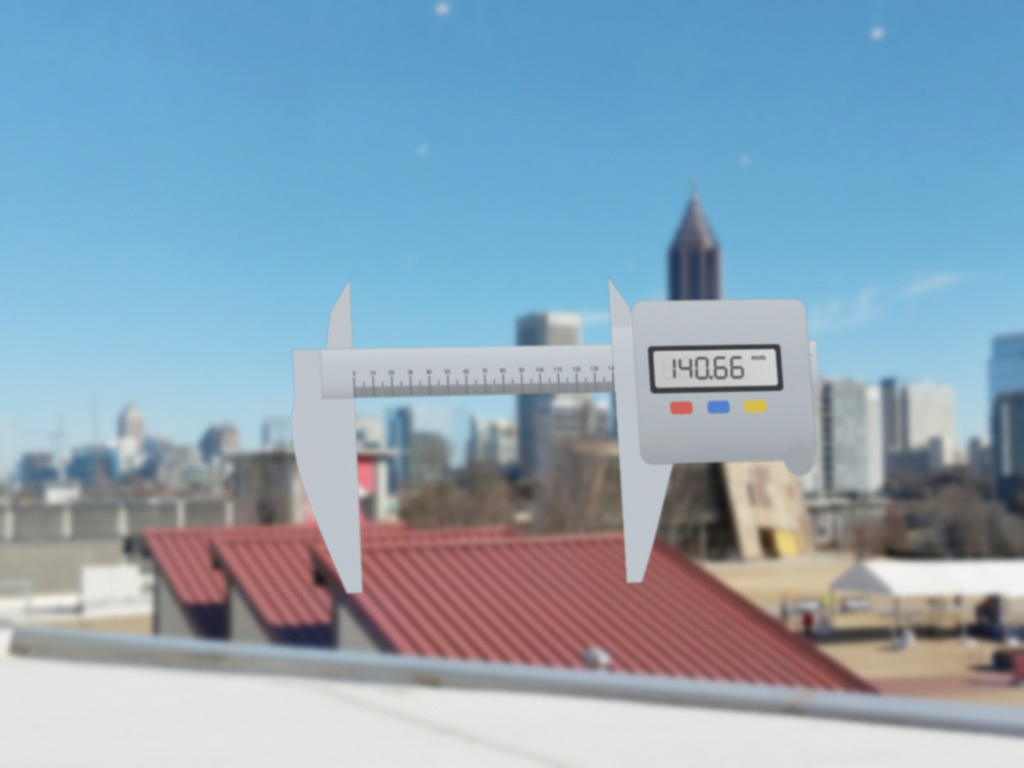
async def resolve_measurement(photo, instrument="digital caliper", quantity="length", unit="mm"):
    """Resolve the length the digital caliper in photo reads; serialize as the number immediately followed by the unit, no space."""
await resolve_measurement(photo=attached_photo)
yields 140.66mm
